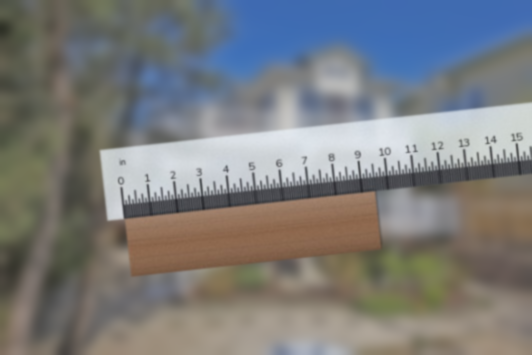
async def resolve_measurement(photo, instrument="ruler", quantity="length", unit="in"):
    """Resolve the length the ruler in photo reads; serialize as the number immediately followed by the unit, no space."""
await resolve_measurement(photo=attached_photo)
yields 9.5in
